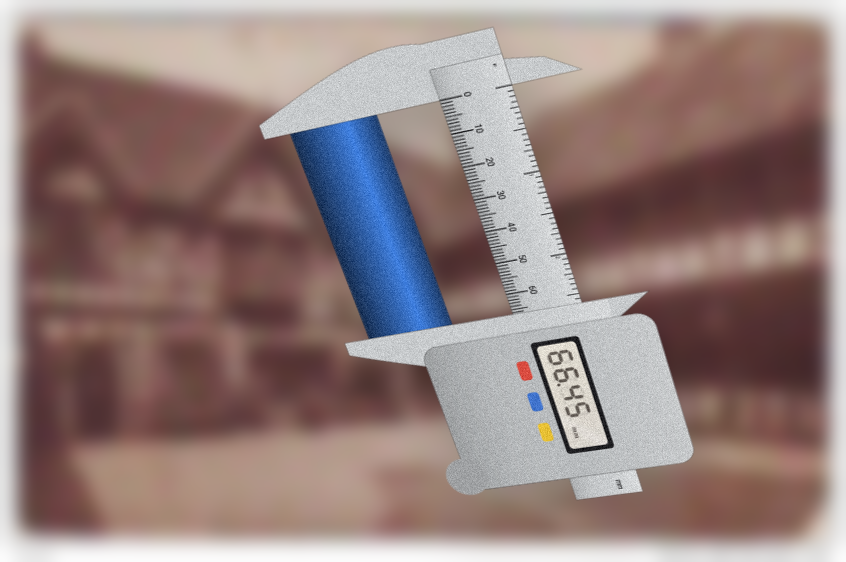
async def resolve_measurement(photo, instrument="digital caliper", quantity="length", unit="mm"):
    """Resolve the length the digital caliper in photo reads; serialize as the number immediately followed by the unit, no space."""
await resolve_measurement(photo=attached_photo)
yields 66.45mm
